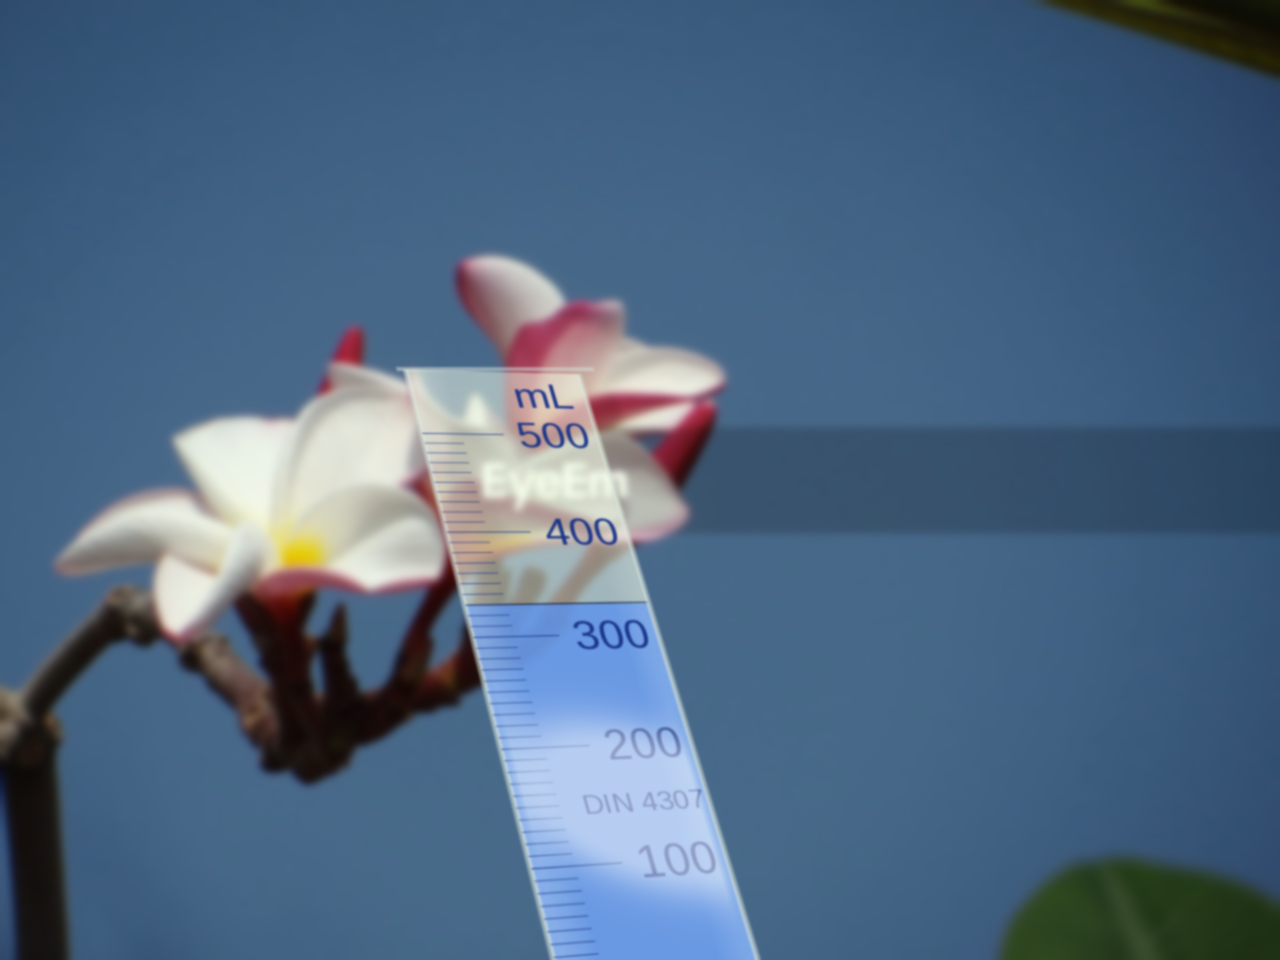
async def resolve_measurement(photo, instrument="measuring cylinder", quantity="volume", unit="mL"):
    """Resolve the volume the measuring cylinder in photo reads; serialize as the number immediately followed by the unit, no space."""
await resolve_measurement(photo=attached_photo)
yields 330mL
